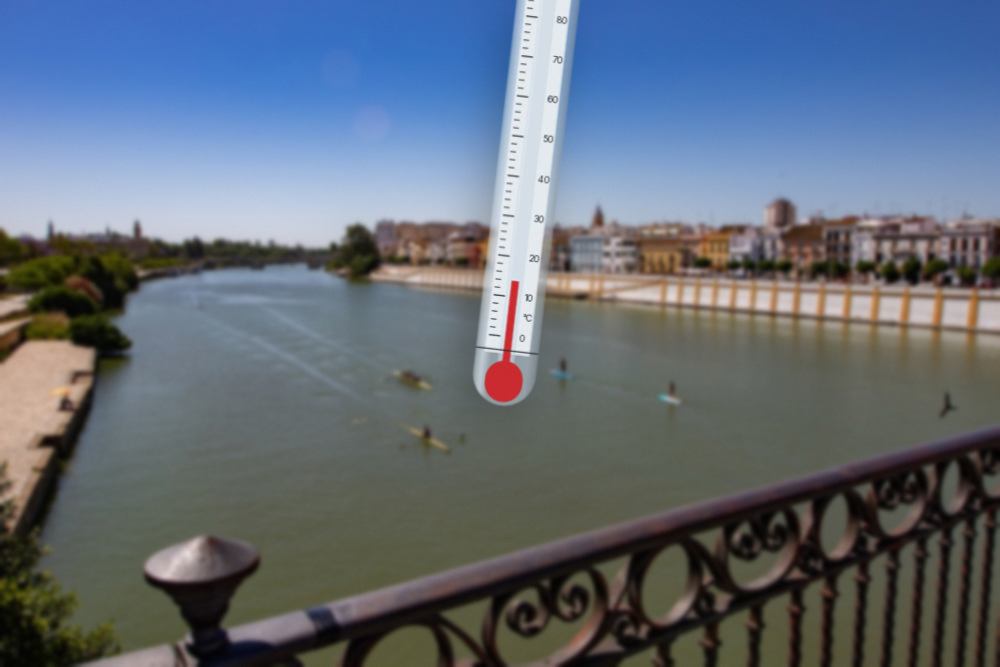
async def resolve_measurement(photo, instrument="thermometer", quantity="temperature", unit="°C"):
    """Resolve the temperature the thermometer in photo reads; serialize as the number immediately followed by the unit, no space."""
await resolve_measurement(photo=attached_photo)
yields 14°C
